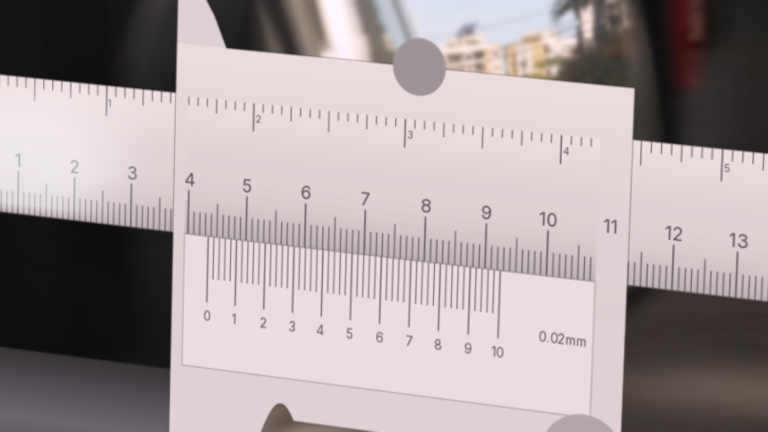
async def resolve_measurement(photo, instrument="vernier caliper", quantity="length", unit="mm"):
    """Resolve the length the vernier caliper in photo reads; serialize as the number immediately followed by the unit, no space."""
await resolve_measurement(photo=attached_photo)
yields 43.5mm
